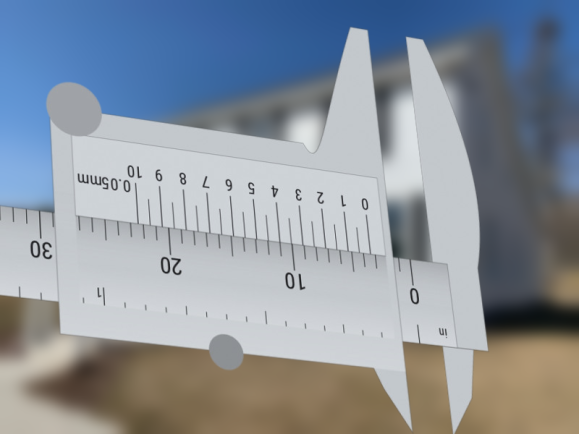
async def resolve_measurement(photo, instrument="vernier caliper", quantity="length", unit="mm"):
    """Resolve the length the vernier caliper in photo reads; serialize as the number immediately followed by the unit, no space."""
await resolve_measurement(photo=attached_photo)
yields 3.4mm
